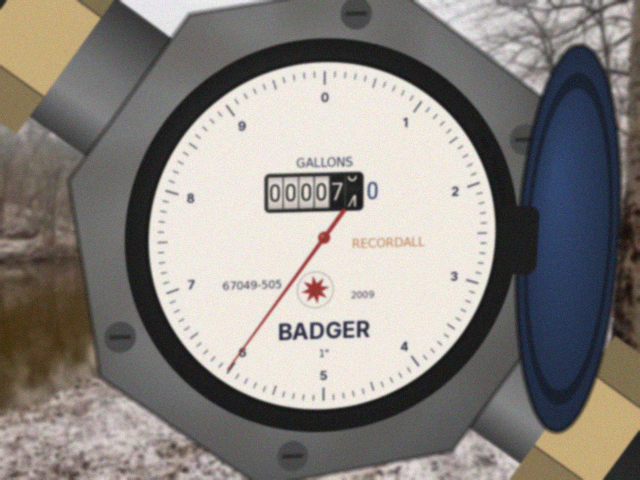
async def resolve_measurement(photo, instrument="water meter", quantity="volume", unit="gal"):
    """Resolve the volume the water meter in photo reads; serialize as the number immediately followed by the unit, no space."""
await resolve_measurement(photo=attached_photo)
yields 736.0gal
